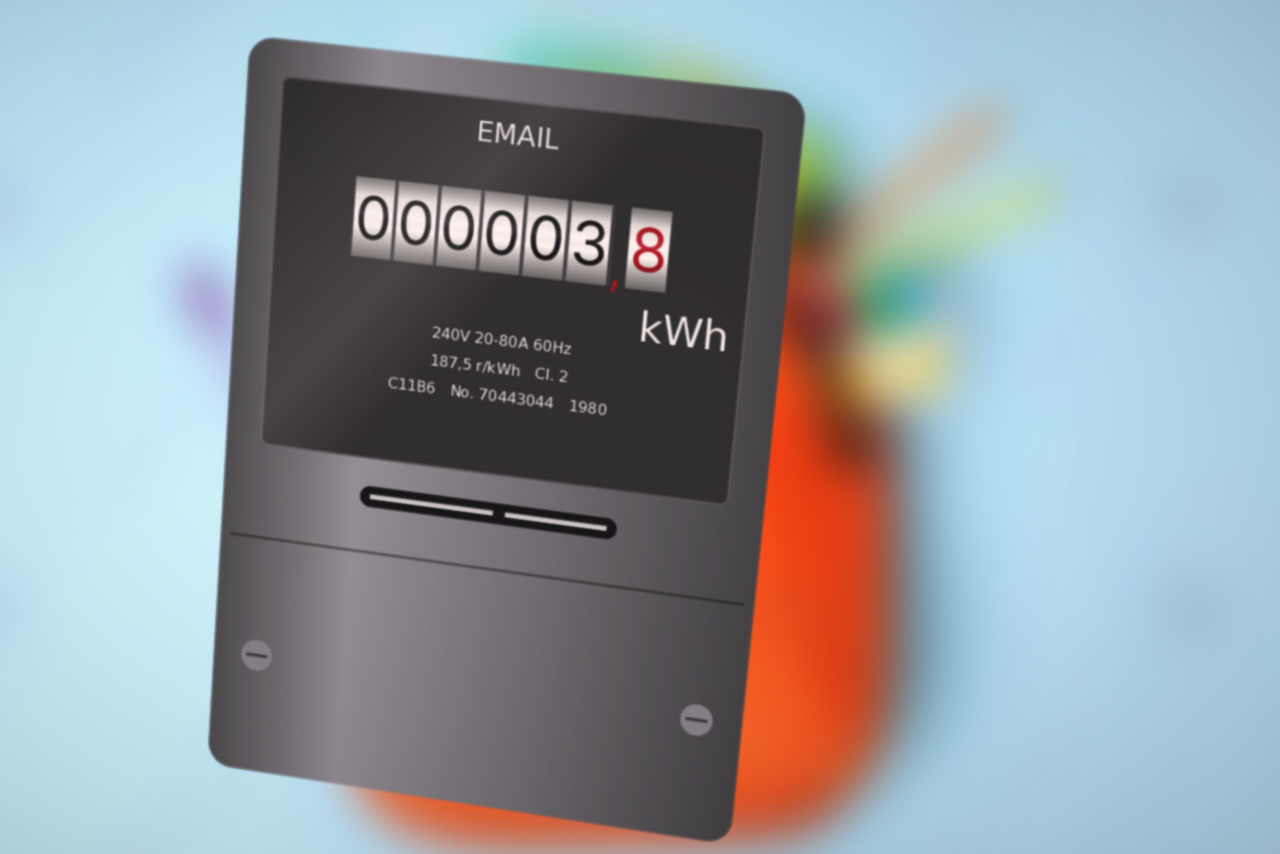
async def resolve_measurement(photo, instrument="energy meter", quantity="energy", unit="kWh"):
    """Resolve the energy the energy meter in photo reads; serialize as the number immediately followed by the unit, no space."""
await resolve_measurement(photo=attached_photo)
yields 3.8kWh
